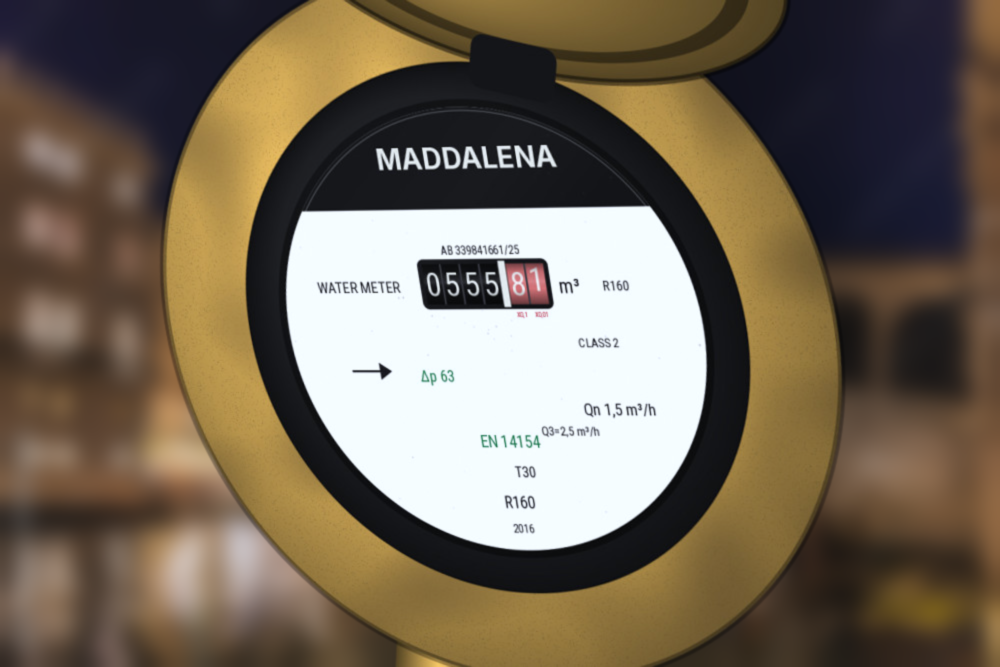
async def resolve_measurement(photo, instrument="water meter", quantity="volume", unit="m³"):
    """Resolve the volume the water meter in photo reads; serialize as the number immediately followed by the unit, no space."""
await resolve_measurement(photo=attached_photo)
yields 555.81m³
